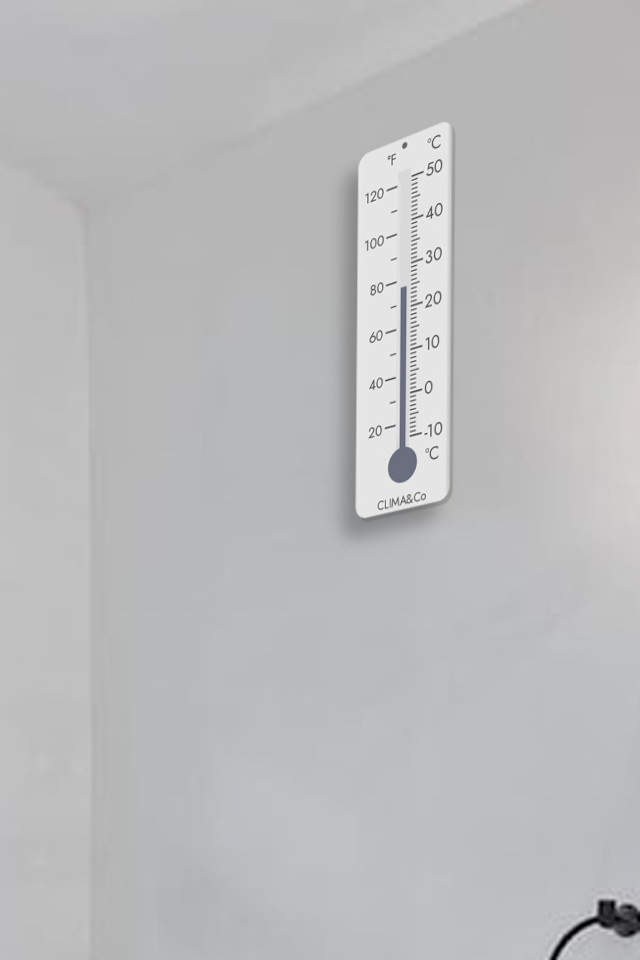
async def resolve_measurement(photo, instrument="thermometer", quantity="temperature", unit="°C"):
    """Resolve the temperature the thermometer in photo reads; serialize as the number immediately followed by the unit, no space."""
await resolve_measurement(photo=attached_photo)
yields 25°C
